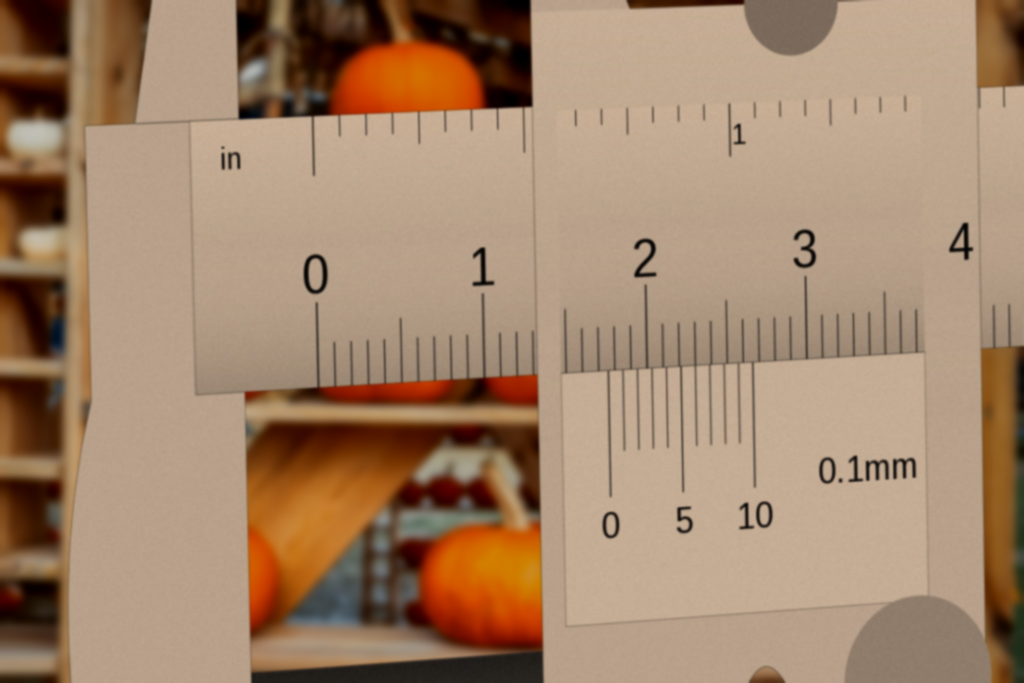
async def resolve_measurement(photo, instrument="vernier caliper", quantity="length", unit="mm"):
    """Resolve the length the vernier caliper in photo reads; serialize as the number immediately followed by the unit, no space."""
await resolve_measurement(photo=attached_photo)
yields 17.6mm
